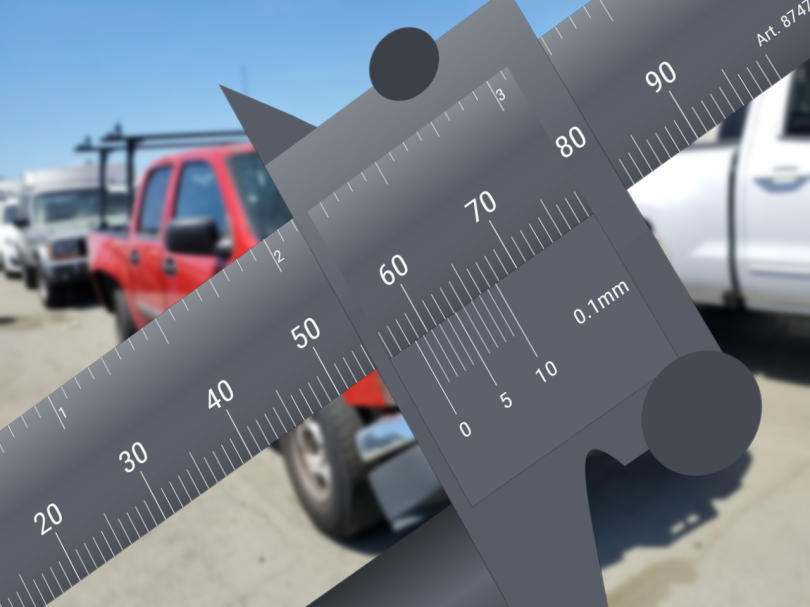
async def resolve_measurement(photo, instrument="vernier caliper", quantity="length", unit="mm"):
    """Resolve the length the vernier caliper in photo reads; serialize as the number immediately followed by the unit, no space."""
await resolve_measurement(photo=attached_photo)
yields 58.6mm
